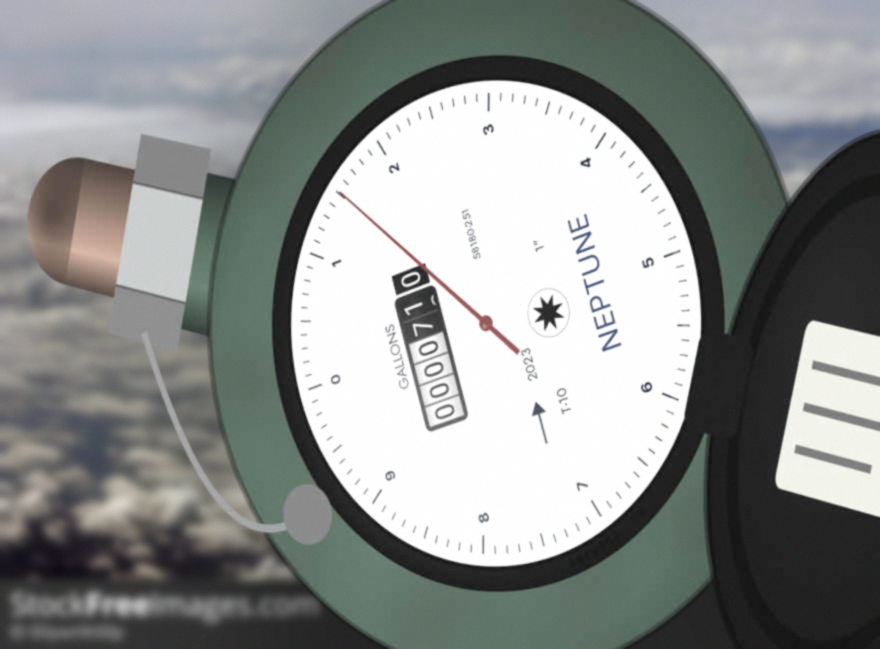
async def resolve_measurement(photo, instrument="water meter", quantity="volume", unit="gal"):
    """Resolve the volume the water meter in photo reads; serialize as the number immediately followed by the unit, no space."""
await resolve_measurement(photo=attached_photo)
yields 711.5gal
